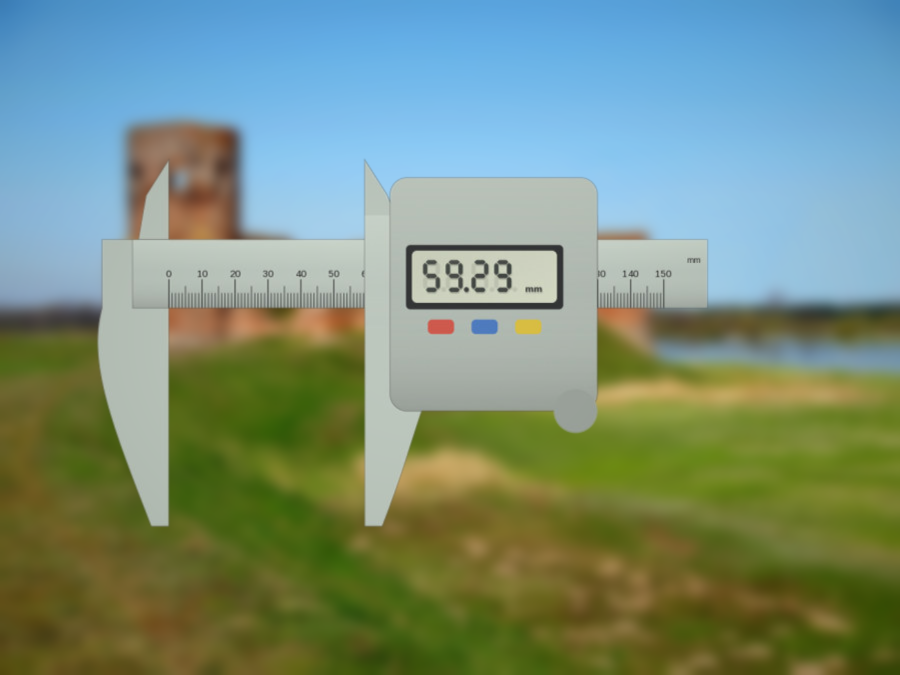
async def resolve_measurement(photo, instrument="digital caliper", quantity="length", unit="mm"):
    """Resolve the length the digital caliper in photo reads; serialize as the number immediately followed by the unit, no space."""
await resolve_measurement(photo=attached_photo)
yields 59.29mm
